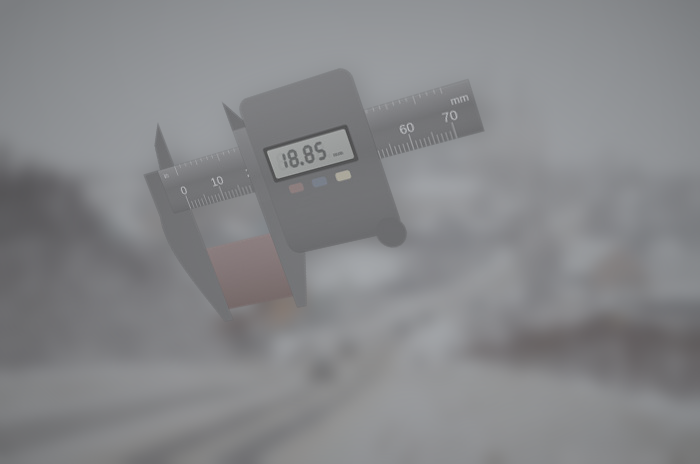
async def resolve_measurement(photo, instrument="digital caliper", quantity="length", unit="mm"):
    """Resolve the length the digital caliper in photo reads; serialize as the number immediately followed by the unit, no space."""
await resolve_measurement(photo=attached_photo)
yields 18.85mm
